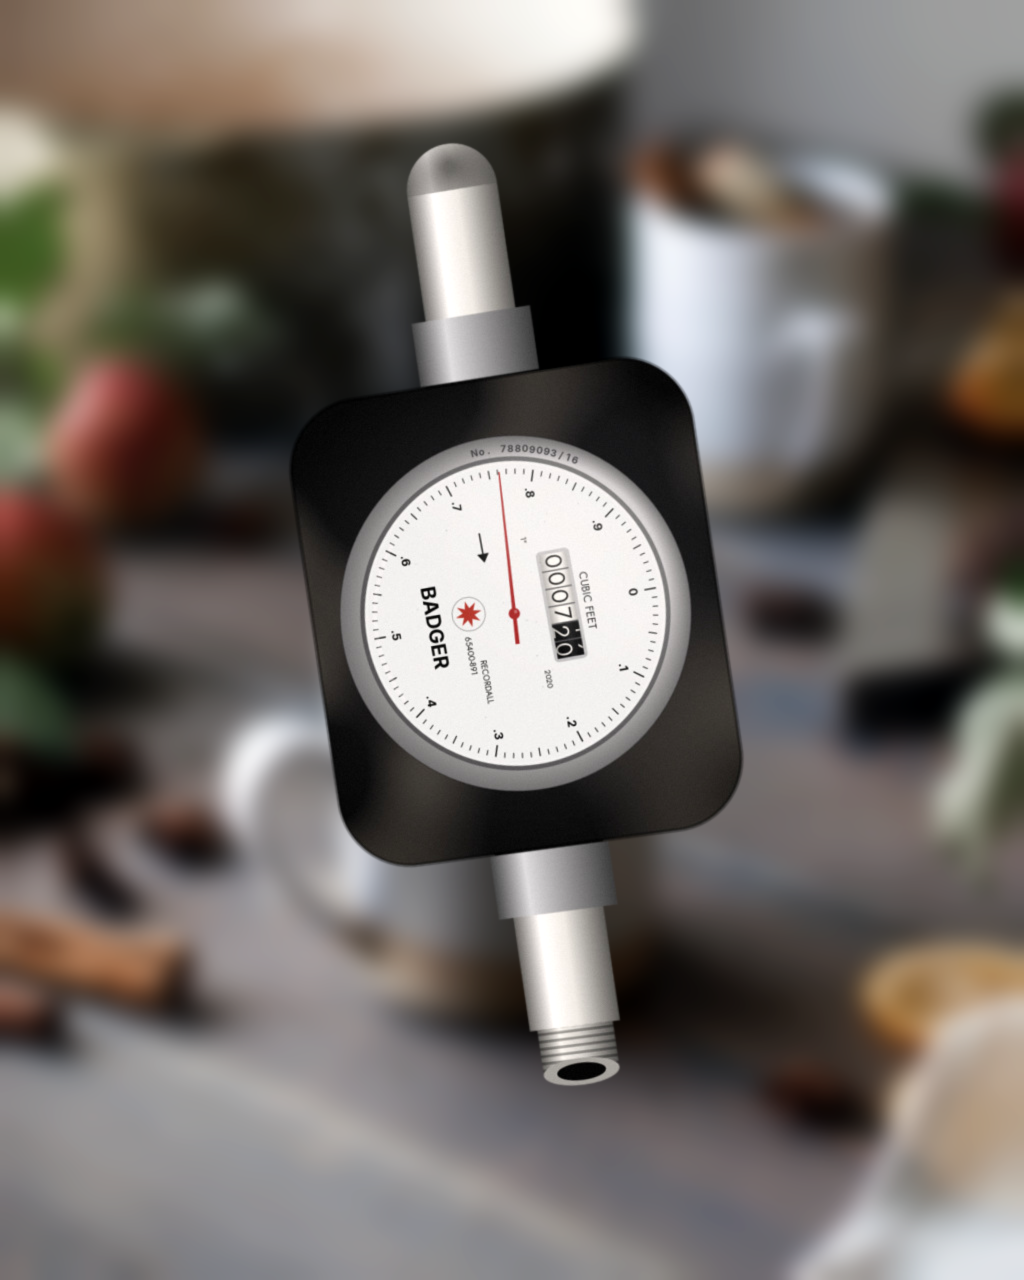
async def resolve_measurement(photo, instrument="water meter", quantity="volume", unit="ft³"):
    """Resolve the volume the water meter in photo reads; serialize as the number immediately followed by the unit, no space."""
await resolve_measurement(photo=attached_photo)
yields 719.76ft³
